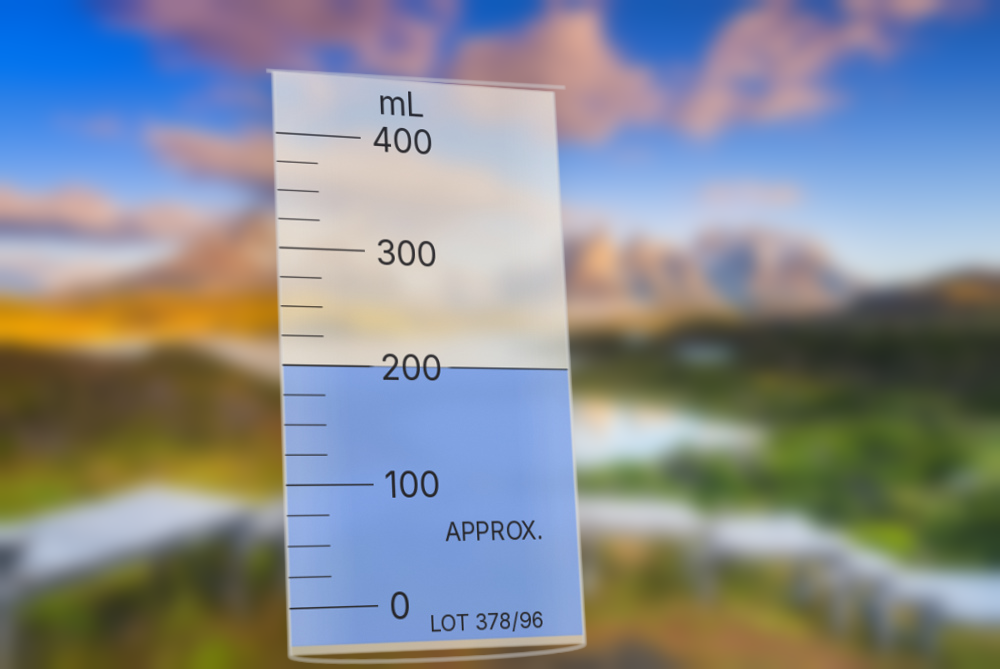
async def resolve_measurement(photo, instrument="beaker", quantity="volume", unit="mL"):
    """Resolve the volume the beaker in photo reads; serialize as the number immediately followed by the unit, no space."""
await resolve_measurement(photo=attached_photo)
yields 200mL
